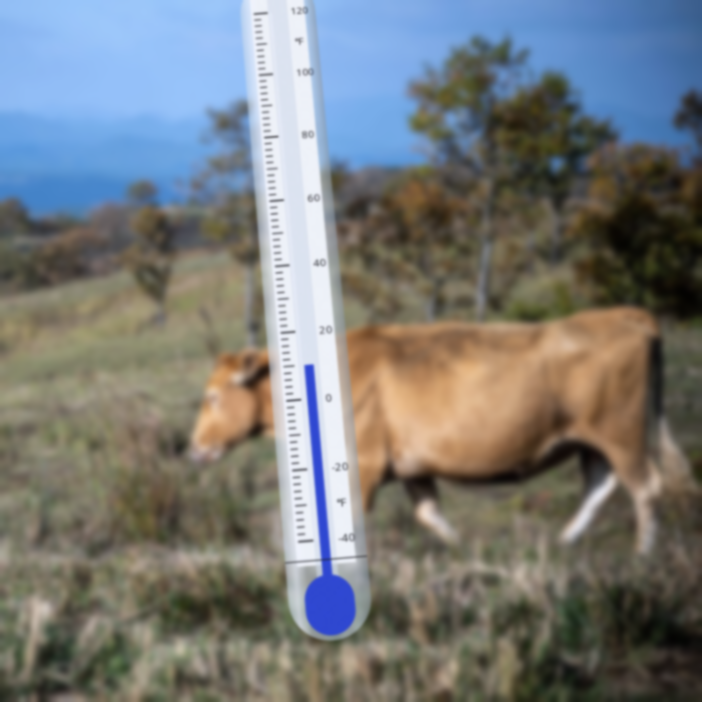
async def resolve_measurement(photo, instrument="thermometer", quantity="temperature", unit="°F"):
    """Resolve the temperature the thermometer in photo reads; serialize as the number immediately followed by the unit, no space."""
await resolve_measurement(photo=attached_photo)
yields 10°F
